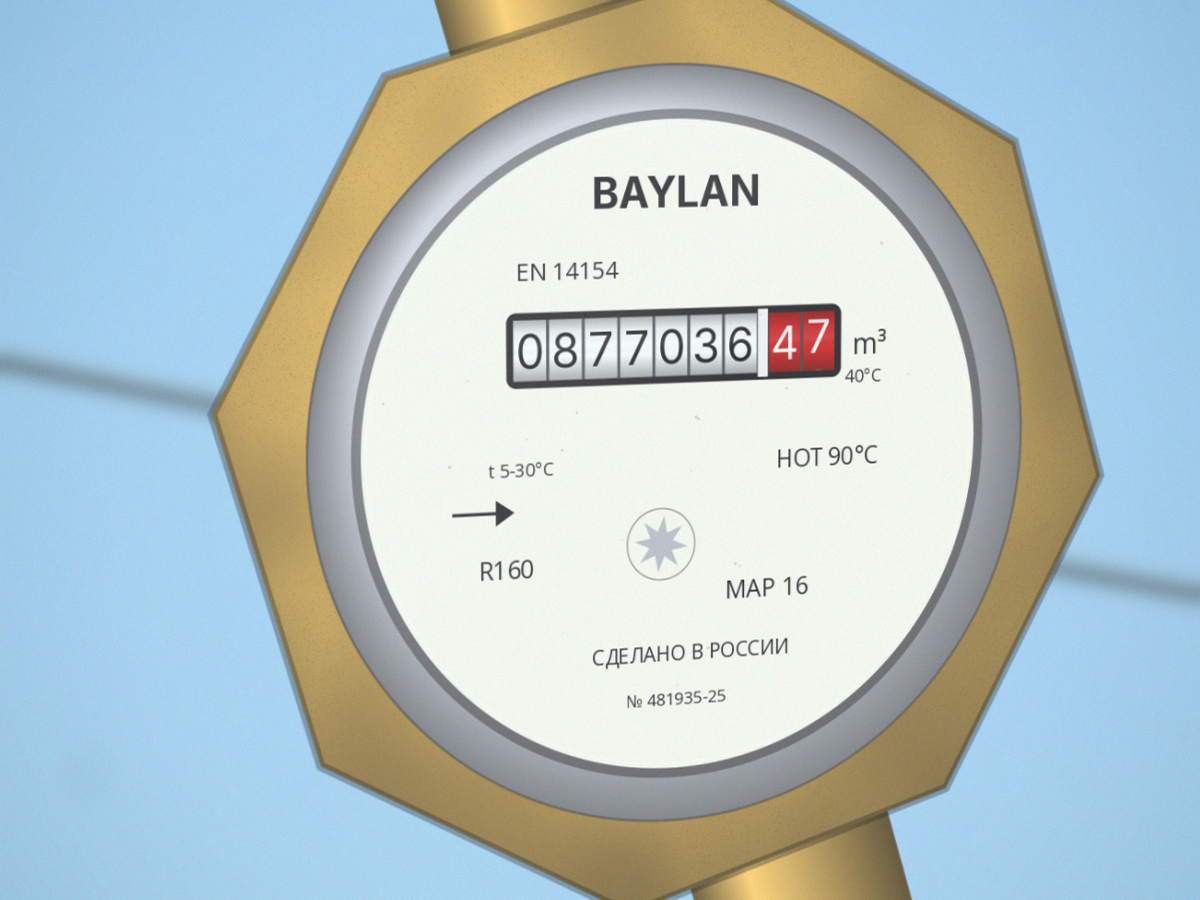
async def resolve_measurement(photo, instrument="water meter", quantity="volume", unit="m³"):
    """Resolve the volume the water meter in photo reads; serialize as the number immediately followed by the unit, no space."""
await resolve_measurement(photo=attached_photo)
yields 877036.47m³
